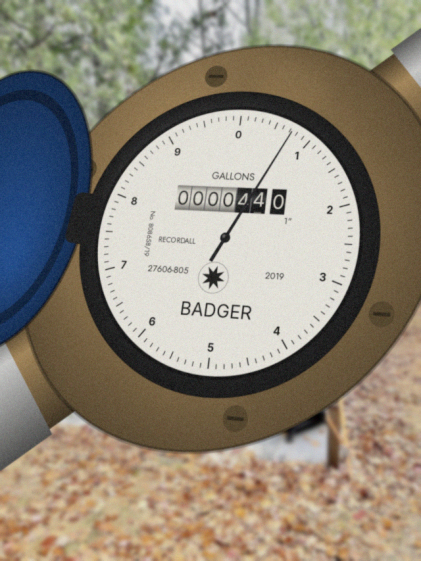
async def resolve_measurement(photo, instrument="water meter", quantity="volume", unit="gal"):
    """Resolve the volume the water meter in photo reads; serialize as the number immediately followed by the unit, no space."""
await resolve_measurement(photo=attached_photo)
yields 440.7gal
